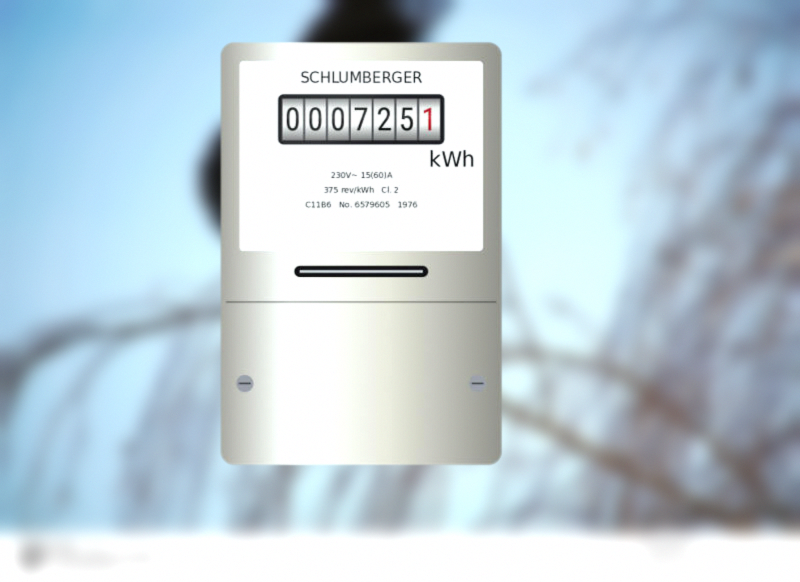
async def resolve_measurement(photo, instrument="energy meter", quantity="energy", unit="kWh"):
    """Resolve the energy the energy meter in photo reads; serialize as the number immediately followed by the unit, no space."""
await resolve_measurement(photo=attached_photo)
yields 725.1kWh
